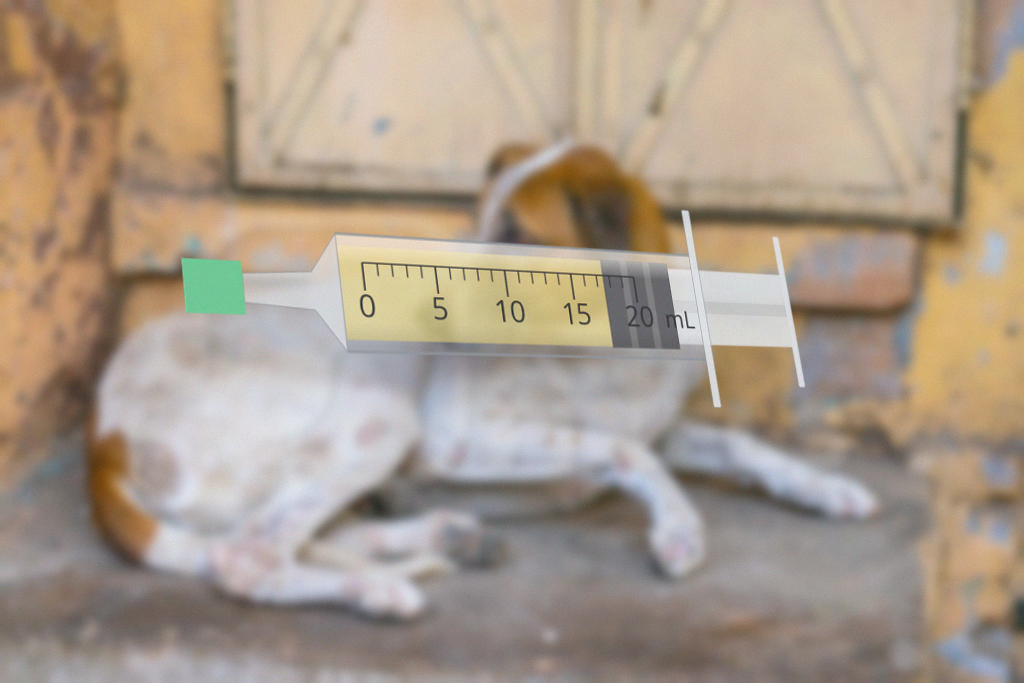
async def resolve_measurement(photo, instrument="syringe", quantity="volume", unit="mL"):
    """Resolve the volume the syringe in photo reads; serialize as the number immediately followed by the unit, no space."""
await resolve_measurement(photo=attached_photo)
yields 17.5mL
